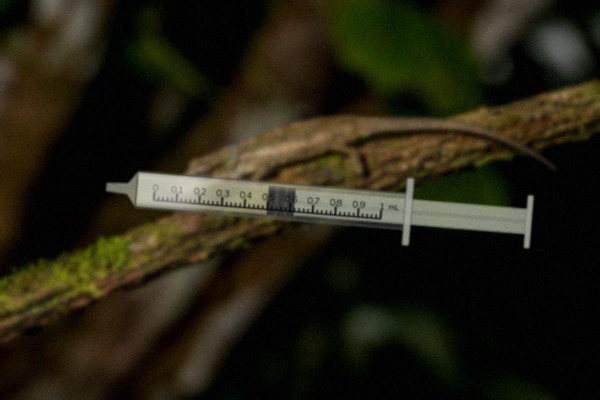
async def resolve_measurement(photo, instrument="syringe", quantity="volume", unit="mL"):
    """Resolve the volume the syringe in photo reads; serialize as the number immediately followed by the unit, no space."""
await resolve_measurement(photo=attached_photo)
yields 0.5mL
